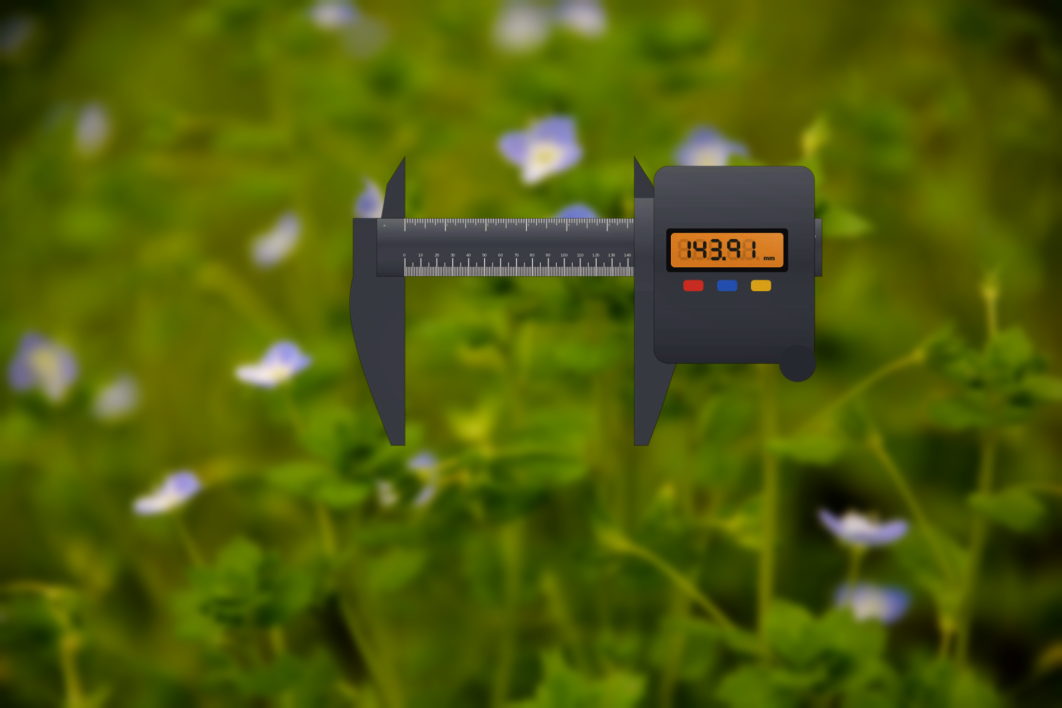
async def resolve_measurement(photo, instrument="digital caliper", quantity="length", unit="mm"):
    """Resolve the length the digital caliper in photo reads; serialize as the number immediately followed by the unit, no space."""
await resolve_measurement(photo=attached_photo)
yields 143.91mm
